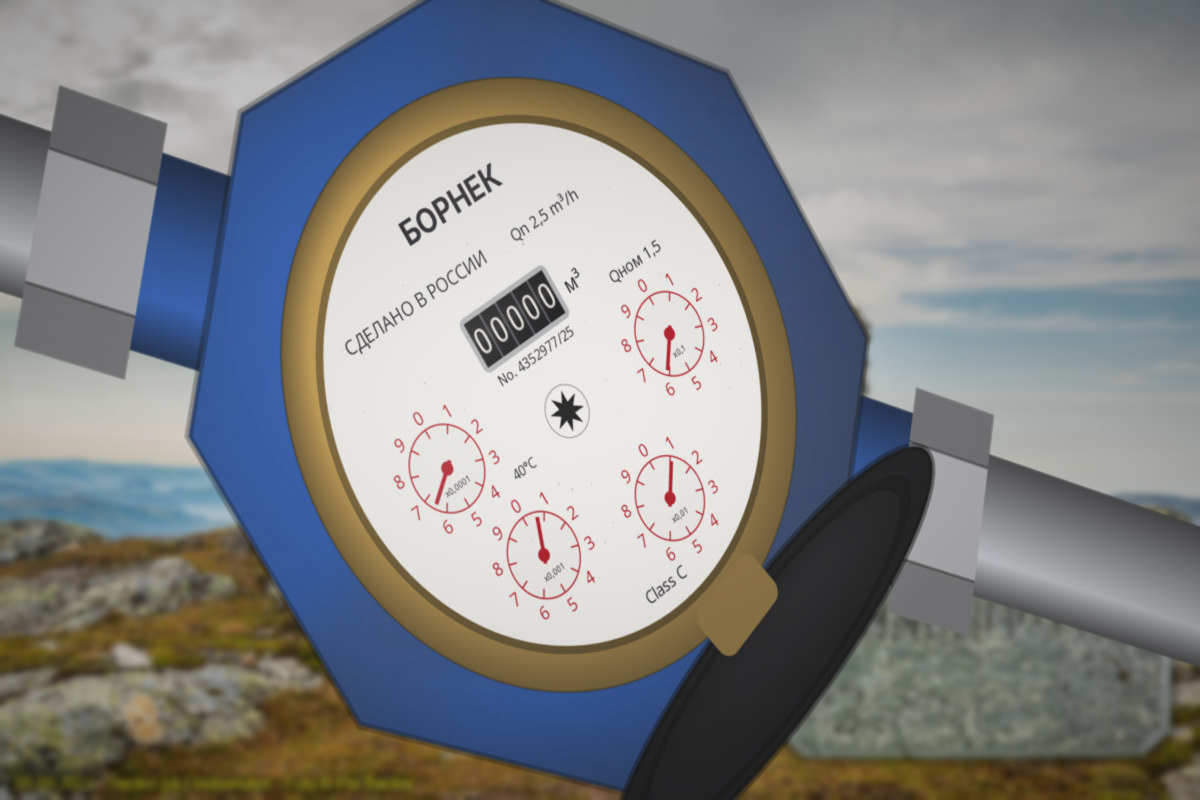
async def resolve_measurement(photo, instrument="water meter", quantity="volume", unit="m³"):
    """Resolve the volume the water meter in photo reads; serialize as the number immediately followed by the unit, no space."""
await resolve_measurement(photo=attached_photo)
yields 0.6106m³
